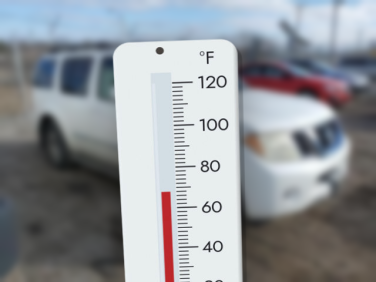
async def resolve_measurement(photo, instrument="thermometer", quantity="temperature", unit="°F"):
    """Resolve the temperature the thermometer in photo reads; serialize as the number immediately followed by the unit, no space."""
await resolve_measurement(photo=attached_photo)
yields 68°F
